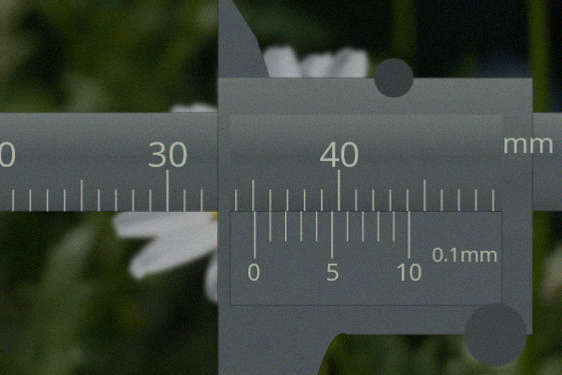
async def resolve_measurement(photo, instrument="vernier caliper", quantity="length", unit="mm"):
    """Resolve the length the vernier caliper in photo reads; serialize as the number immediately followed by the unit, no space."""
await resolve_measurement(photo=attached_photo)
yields 35.1mm
